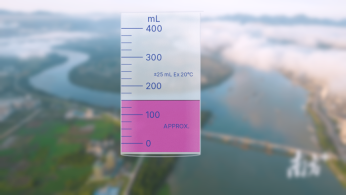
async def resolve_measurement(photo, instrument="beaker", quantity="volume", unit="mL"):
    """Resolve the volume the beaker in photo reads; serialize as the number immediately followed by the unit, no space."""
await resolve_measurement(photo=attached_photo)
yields 150mL
